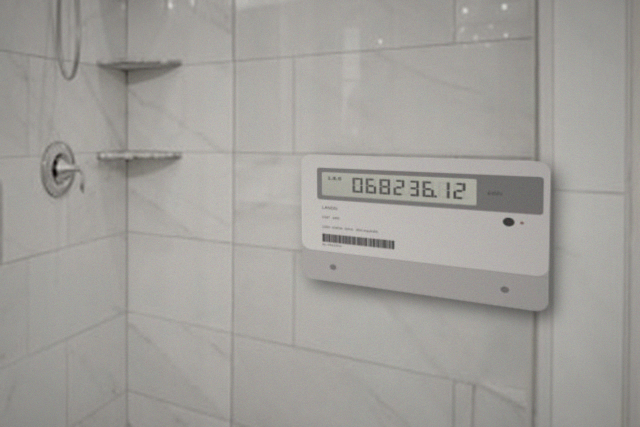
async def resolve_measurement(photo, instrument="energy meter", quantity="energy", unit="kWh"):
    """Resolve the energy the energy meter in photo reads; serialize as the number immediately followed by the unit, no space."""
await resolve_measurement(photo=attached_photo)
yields 68236.12kWh
